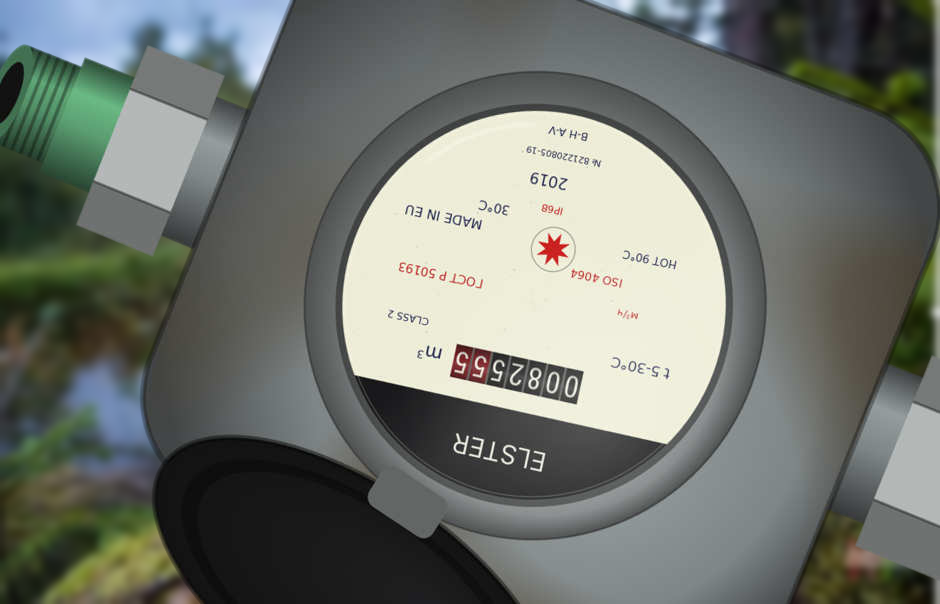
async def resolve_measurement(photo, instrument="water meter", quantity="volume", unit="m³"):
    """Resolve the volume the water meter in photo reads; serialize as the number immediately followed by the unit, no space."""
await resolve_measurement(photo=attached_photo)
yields 825.55m³
